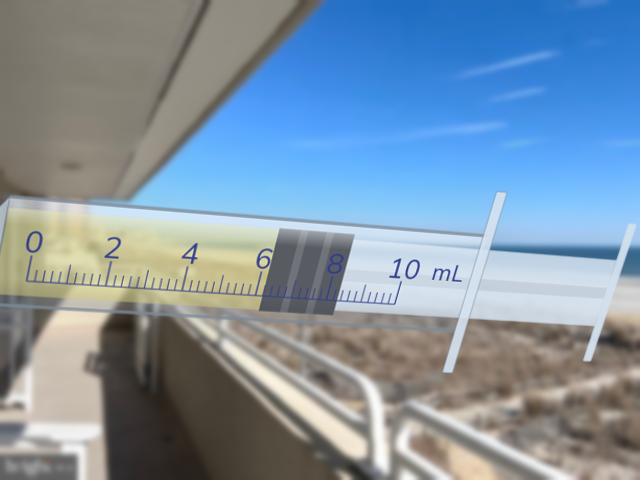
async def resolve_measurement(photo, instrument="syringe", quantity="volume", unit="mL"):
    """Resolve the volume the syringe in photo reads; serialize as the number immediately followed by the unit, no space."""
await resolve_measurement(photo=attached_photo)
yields 6.2mL
